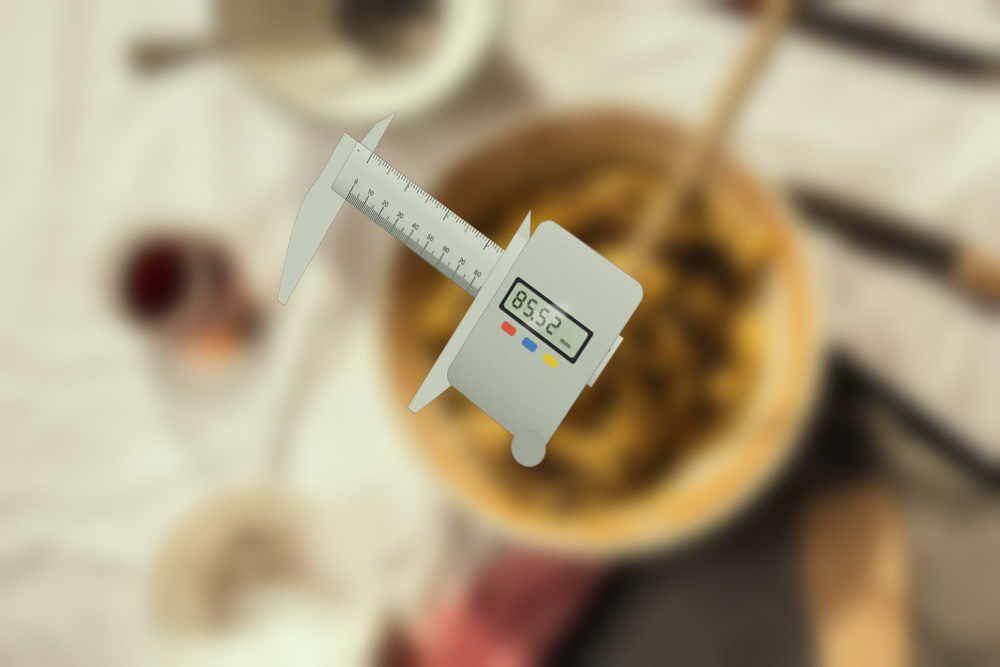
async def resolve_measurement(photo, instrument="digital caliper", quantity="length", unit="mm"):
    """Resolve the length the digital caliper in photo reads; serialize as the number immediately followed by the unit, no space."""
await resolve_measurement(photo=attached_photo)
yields 85.52mm
